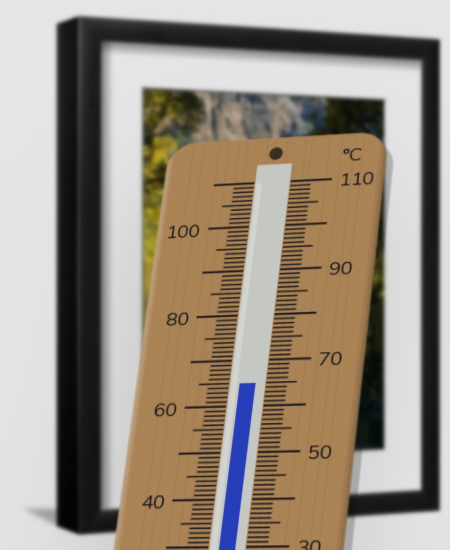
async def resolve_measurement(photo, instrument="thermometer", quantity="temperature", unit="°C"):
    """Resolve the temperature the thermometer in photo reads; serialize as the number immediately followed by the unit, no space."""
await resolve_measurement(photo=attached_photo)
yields 65°C
